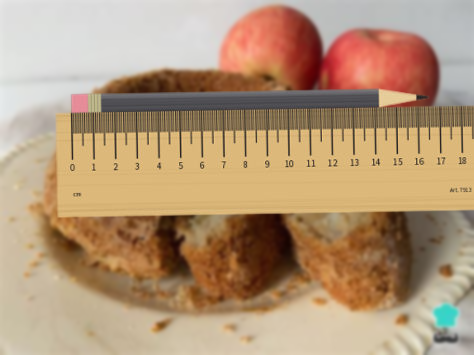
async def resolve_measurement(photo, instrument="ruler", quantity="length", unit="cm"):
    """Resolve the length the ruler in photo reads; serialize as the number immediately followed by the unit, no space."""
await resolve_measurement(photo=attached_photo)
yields 16.5cm
